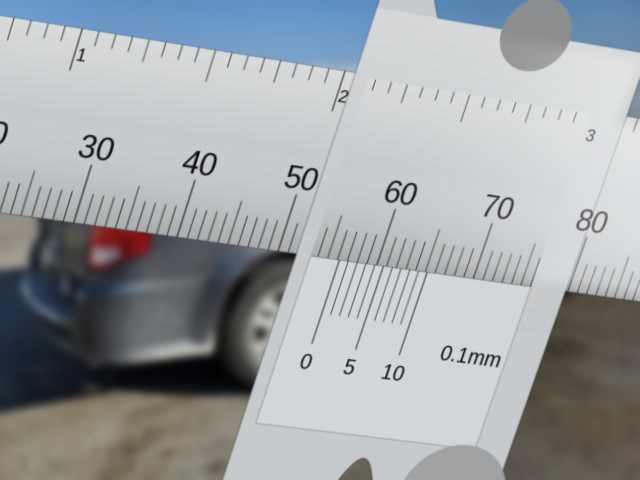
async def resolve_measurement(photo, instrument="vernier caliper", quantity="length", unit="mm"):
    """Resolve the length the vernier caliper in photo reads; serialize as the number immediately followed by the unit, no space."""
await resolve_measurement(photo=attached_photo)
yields 56.2mm
